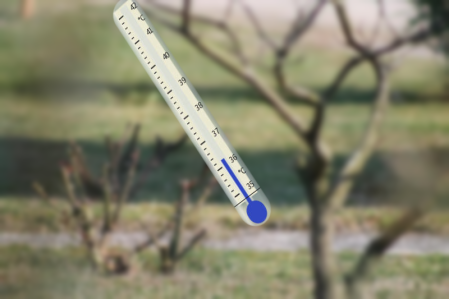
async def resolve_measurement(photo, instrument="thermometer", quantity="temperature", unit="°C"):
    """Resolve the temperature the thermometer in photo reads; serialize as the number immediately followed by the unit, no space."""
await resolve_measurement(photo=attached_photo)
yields 36.2°C
